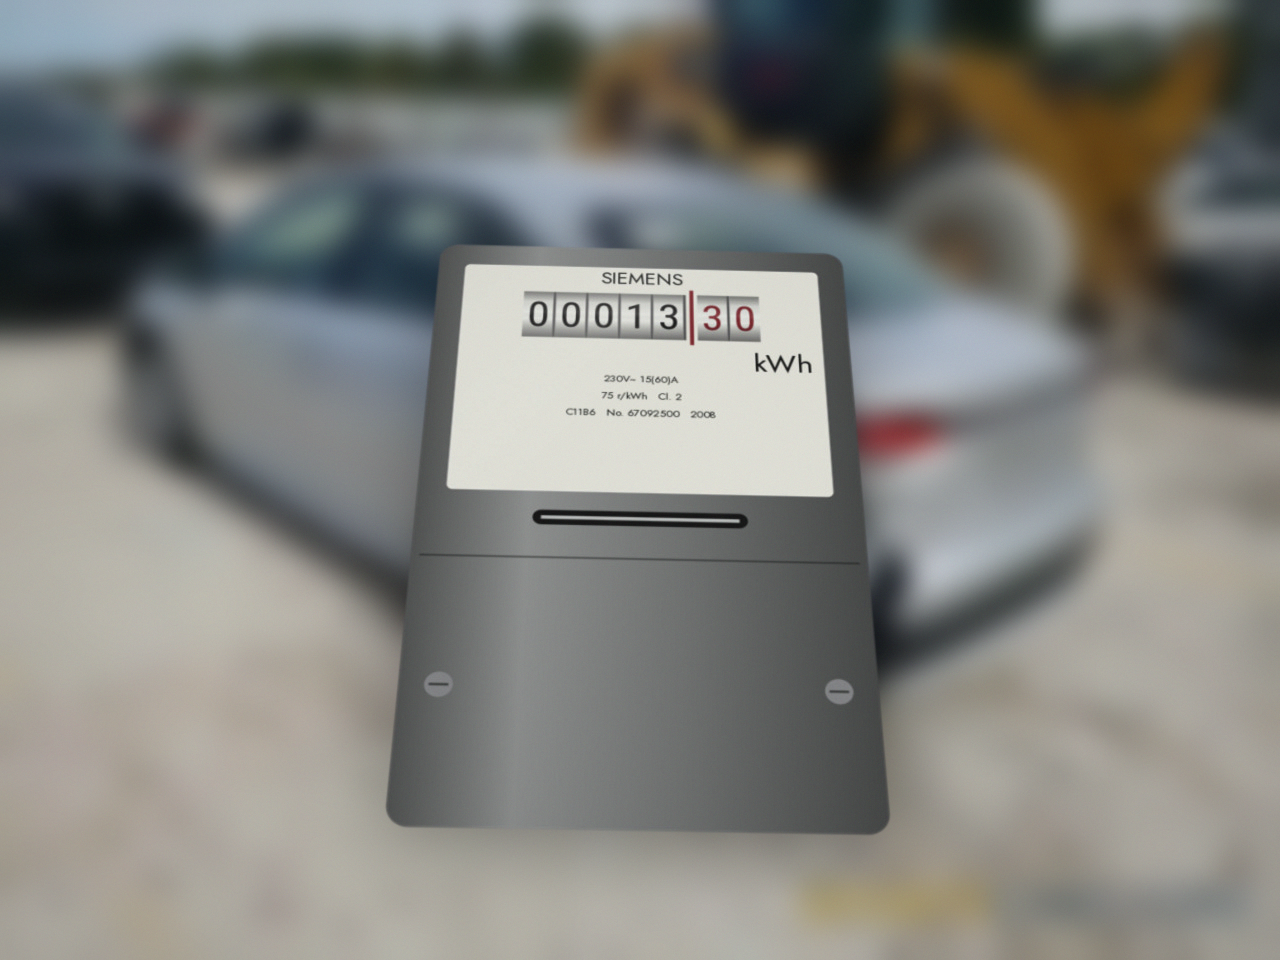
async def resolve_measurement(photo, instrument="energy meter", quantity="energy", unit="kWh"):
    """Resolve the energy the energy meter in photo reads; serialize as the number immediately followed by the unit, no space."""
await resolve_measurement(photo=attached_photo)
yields 13.30kWh
